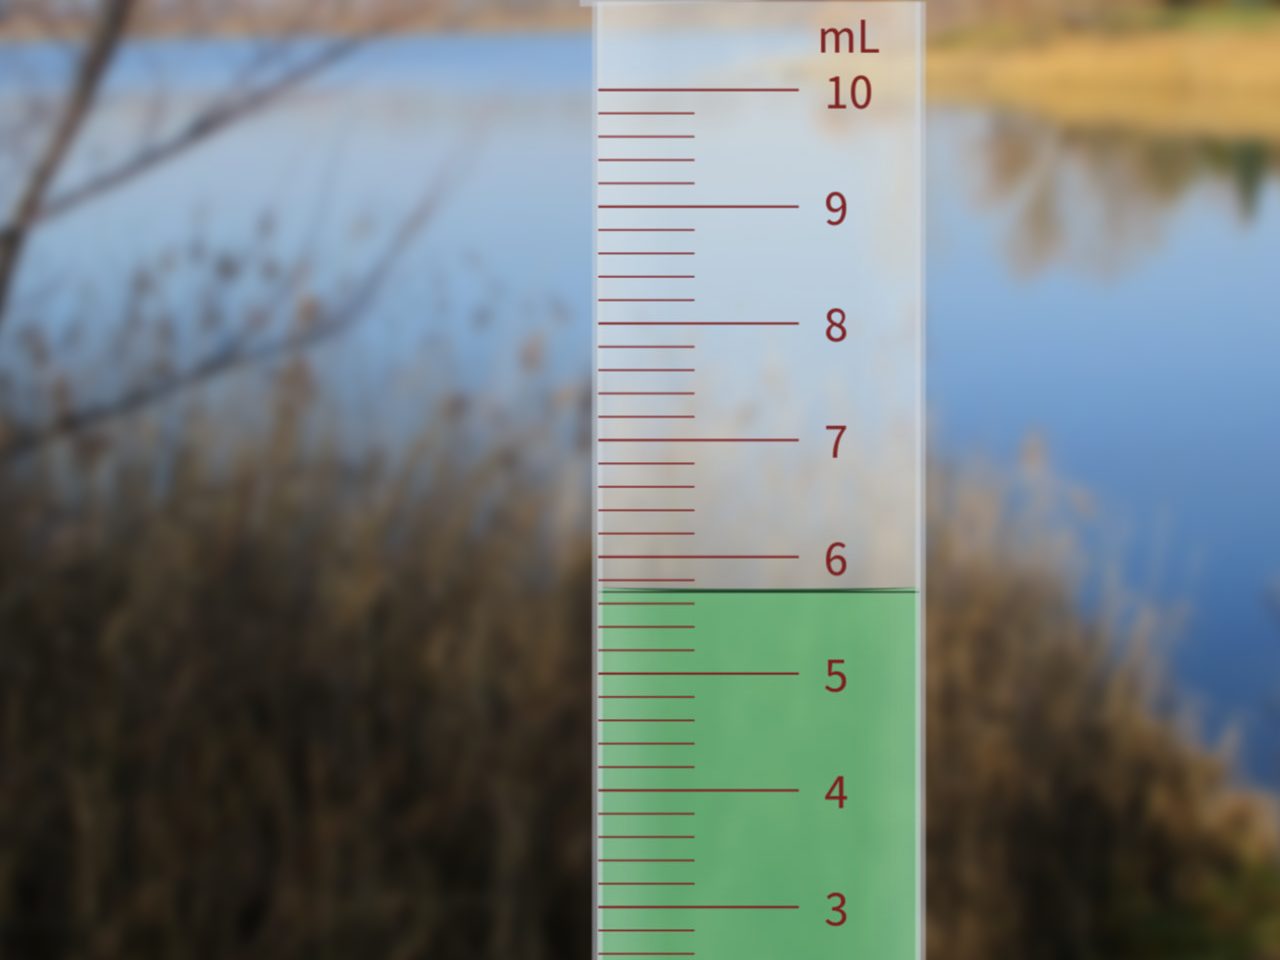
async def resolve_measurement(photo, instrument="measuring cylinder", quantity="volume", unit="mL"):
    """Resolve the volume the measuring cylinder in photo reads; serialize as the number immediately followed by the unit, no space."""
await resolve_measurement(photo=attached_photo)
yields 5.7mL
